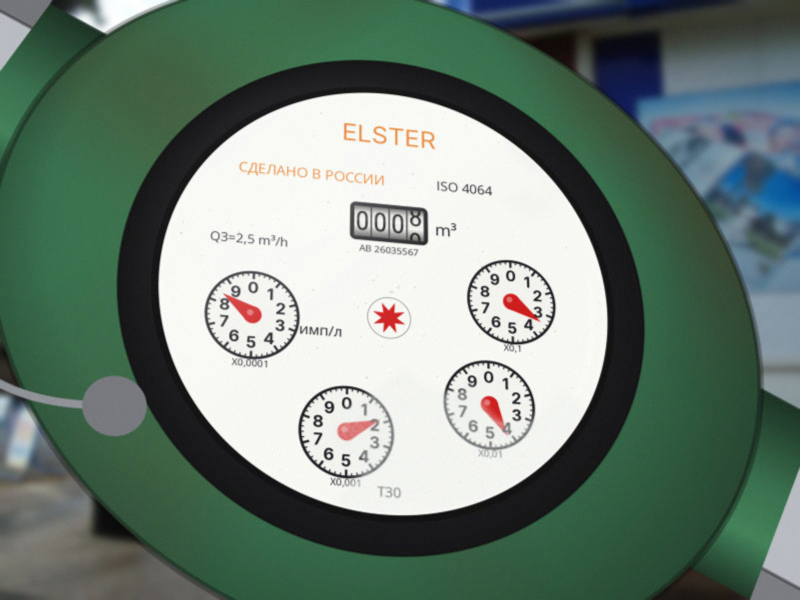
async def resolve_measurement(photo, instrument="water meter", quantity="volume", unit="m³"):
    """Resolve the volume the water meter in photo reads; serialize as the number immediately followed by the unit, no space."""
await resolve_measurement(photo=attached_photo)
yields 8.3418m³
